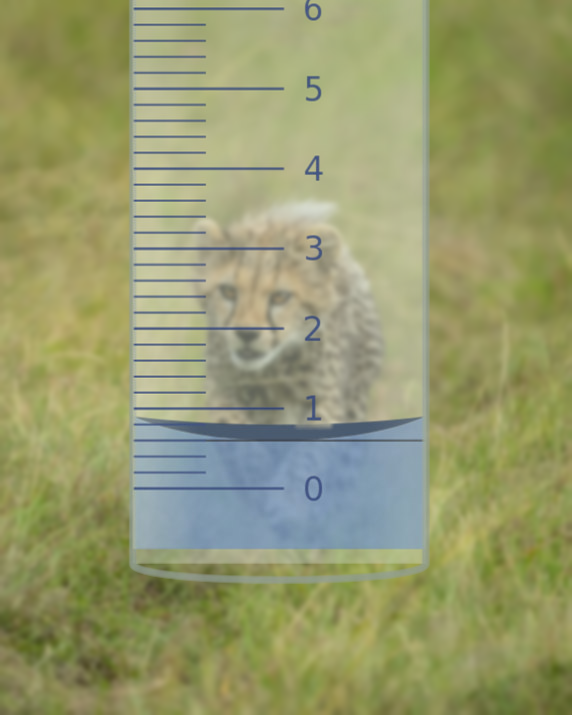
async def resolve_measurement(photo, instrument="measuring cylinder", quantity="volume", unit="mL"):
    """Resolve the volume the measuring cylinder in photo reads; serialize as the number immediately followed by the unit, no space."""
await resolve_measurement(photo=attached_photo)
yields 0.6mL
